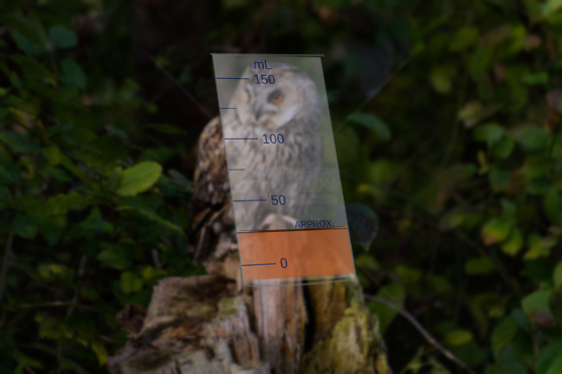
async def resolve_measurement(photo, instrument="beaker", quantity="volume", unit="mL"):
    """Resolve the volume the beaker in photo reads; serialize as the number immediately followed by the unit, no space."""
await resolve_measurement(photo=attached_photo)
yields 25mL
